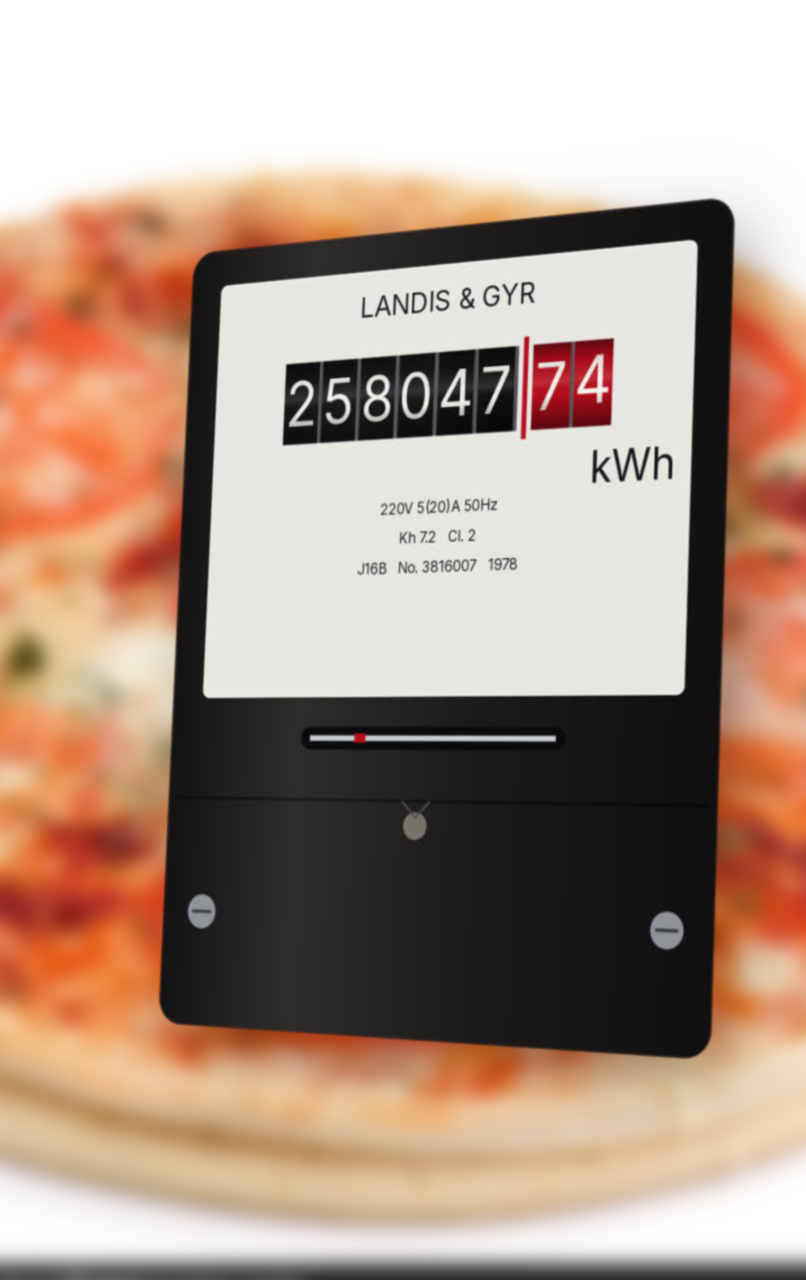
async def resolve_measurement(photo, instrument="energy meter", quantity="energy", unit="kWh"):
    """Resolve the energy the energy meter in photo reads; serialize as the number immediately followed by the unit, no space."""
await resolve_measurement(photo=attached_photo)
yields 258047.74kWh
